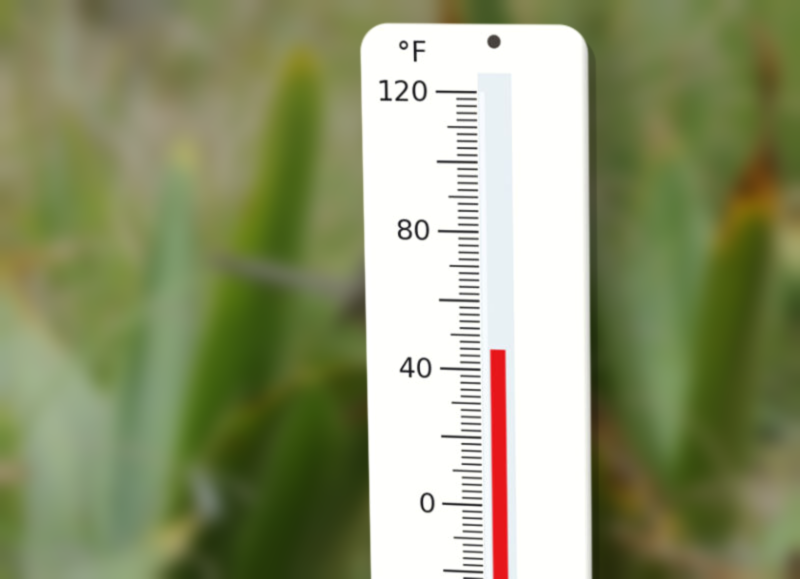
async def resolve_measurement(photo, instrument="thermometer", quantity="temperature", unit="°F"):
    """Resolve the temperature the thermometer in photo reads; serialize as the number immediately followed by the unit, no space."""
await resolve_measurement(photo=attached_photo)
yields 46°F
